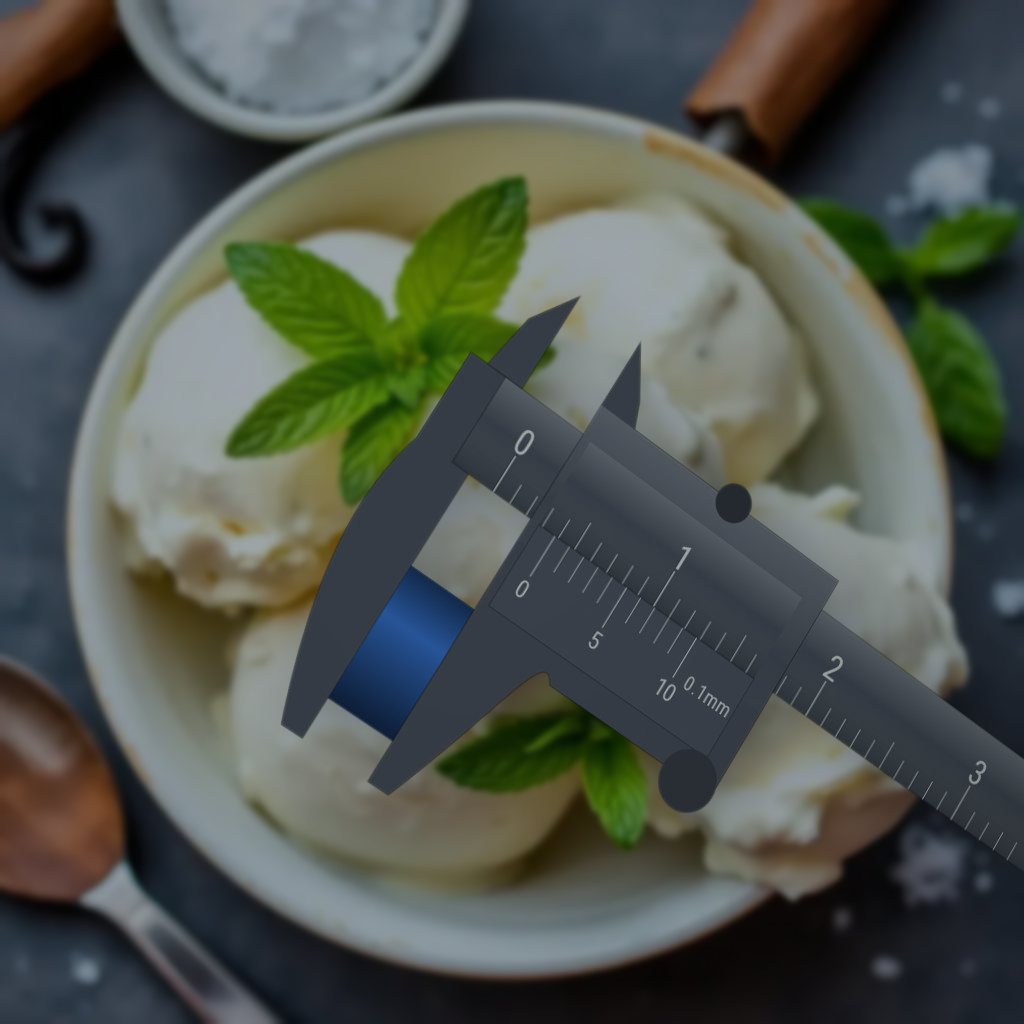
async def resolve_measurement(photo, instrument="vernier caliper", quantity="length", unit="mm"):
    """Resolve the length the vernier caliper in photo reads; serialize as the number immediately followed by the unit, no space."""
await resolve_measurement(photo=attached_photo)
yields 3.8mm
